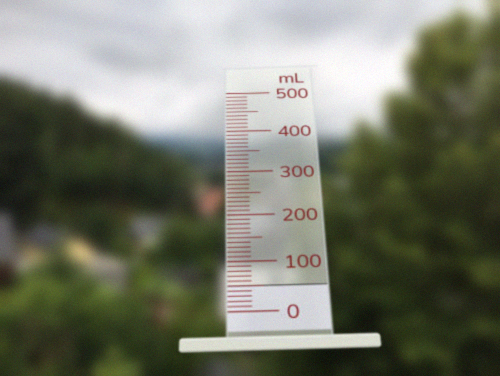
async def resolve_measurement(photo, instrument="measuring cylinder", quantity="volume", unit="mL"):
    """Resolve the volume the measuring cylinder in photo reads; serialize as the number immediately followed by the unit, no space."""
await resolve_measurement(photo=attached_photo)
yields 50mL
